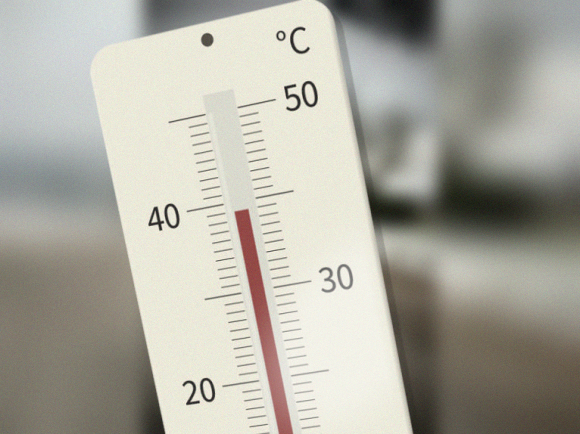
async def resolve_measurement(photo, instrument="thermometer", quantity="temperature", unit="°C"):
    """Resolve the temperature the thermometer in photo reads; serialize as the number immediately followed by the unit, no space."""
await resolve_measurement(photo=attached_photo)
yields 39°C
